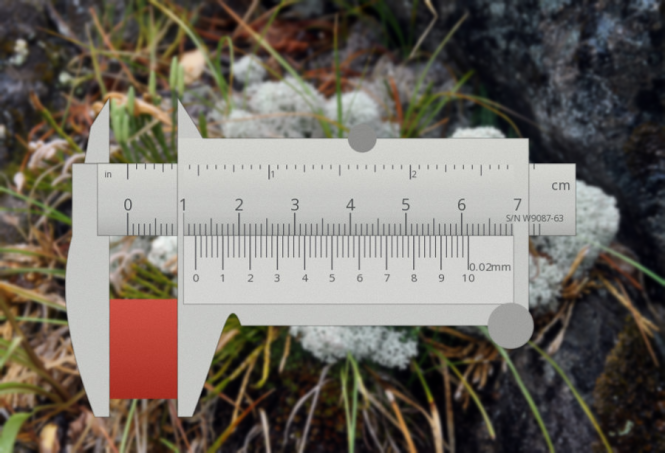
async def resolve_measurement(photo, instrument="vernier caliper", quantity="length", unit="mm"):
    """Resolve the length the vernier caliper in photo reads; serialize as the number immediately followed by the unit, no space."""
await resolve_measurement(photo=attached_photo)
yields 12.2mm
